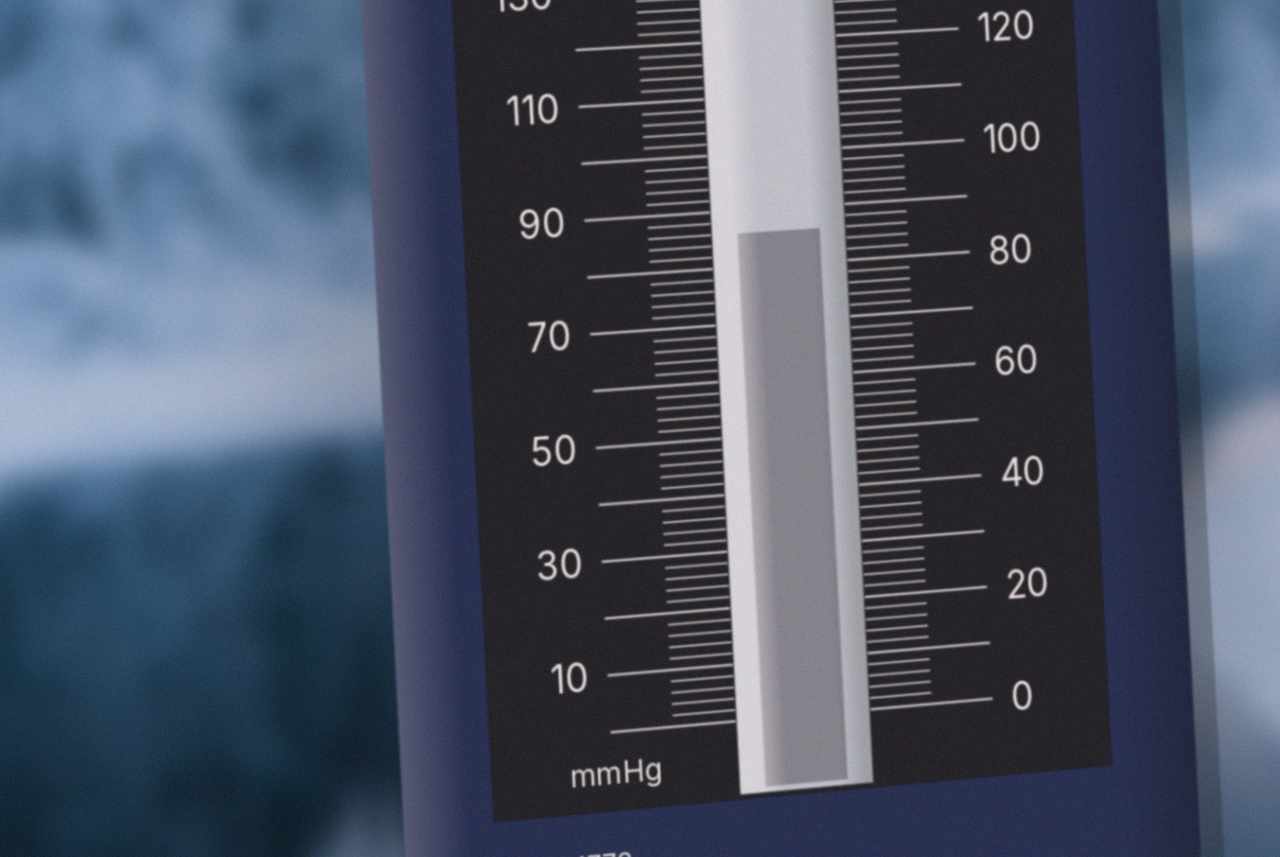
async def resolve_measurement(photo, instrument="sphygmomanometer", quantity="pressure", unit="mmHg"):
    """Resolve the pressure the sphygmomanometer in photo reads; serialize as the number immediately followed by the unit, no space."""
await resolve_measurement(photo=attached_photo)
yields 86mmHg
